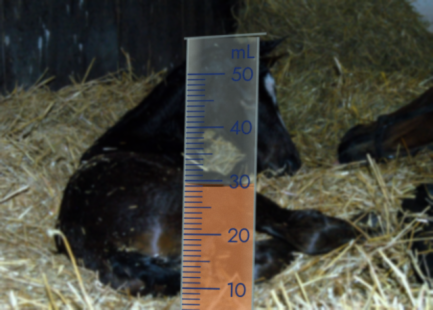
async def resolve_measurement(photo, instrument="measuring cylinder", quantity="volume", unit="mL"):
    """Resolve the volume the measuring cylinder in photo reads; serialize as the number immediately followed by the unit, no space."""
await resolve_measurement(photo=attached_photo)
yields 29mL
